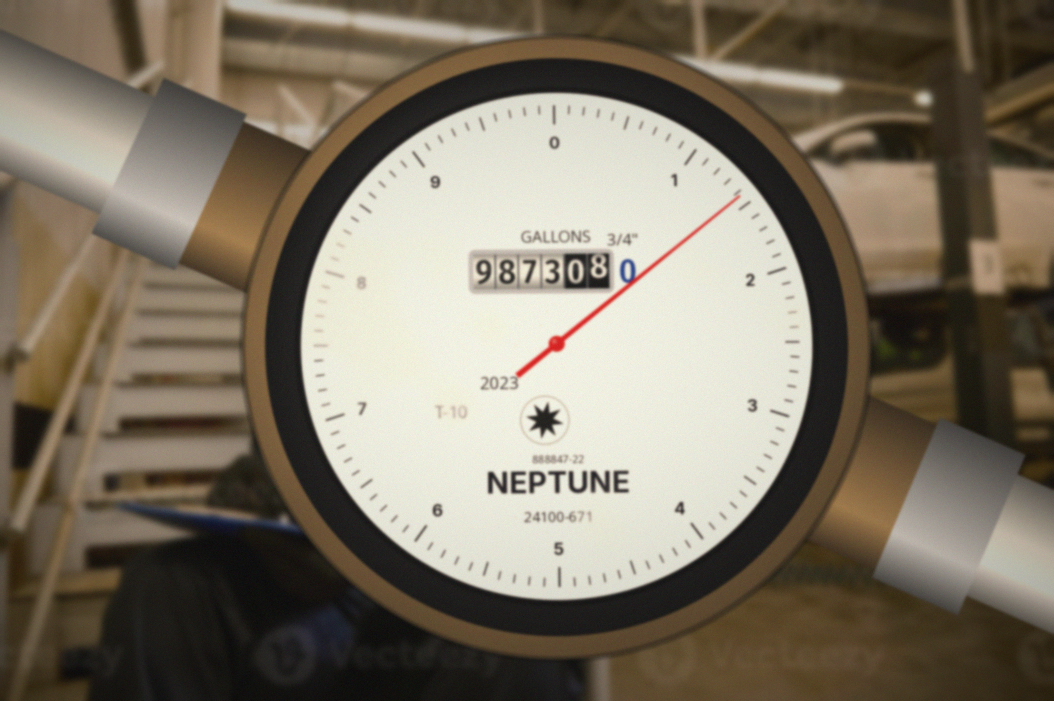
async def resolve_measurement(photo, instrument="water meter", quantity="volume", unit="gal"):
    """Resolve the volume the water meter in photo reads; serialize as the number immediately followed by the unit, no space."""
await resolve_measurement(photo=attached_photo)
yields 9873081.4gal
